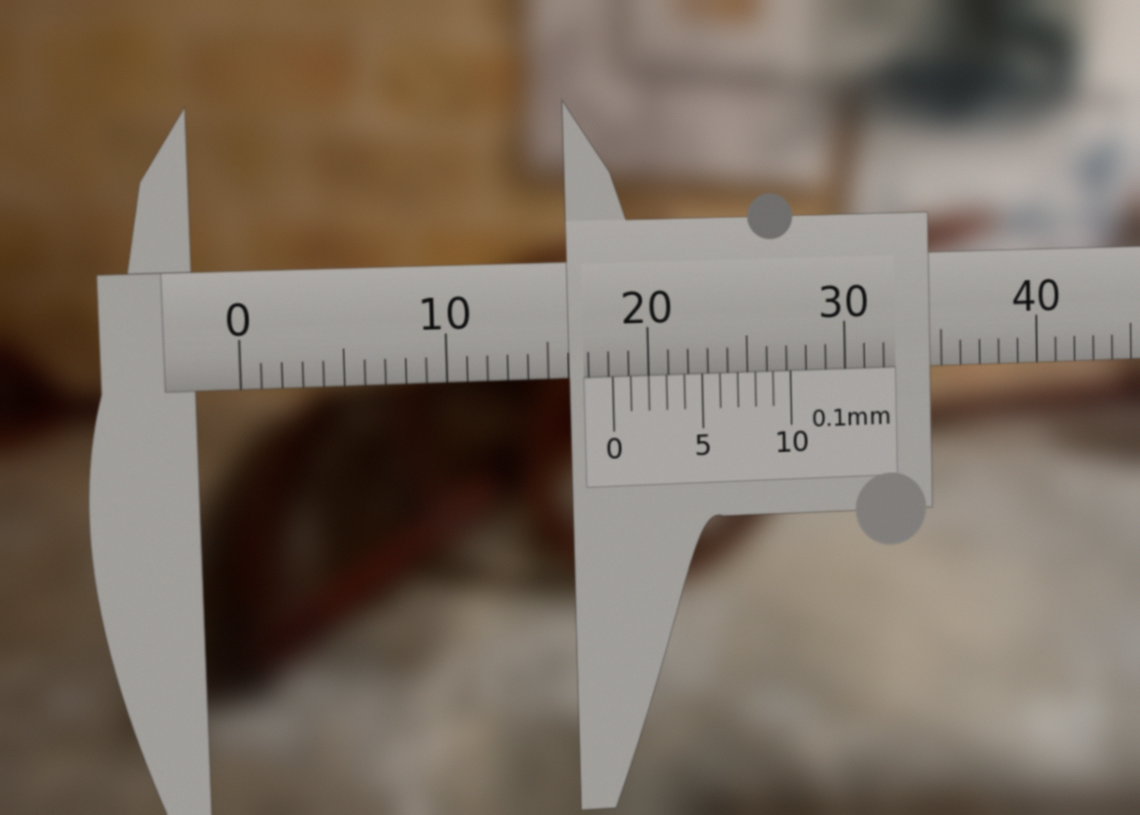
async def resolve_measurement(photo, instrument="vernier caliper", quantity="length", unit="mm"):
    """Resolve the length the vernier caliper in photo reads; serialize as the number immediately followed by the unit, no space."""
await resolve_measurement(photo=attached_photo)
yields 18.2mm
